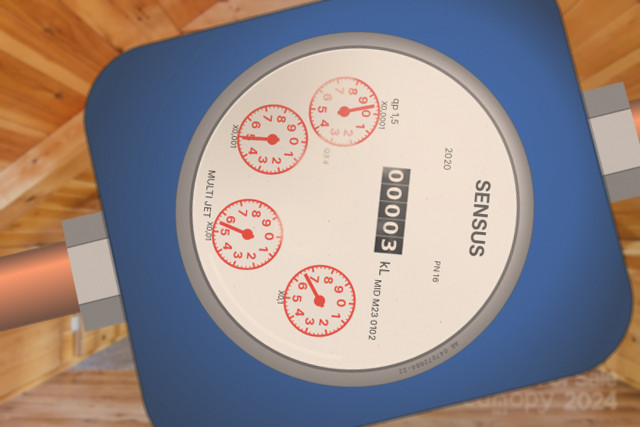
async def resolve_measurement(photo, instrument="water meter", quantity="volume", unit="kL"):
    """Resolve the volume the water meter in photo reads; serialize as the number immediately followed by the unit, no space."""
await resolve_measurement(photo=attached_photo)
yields 3.6549kL
